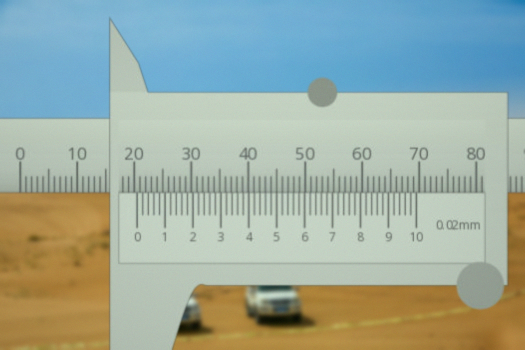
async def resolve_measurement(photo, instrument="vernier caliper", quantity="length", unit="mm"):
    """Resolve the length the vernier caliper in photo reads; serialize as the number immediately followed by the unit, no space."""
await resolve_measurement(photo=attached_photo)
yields 20.5mm
